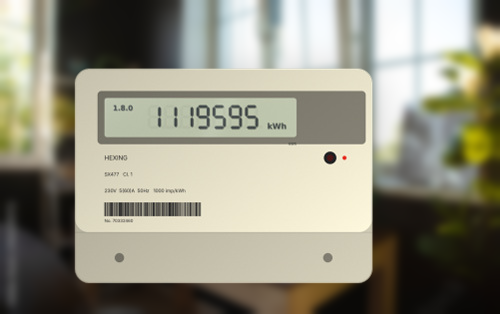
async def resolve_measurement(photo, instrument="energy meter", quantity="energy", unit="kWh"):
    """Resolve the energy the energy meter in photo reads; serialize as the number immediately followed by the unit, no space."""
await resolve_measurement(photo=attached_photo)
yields 1119595kWh
